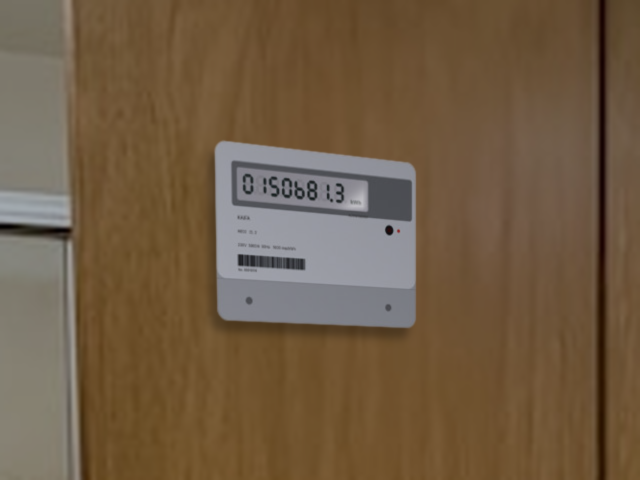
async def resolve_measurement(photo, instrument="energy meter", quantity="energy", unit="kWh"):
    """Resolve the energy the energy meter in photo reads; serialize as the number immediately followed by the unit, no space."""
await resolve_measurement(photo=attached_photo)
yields 150681.3kWh
